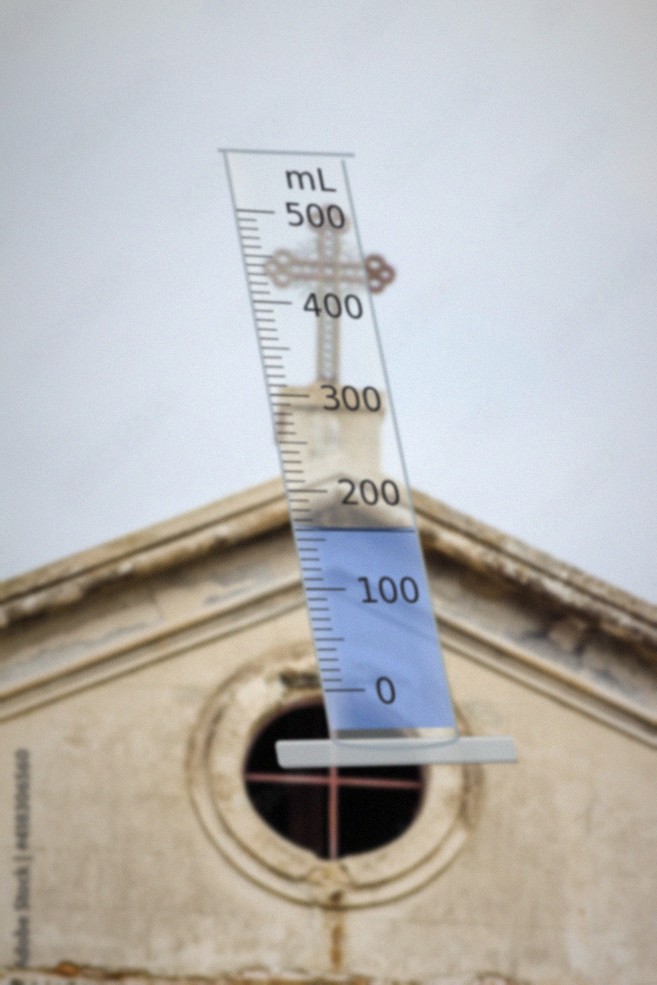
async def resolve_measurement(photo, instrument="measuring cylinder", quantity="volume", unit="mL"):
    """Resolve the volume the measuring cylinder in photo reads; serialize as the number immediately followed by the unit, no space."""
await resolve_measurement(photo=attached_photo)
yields 160mL
